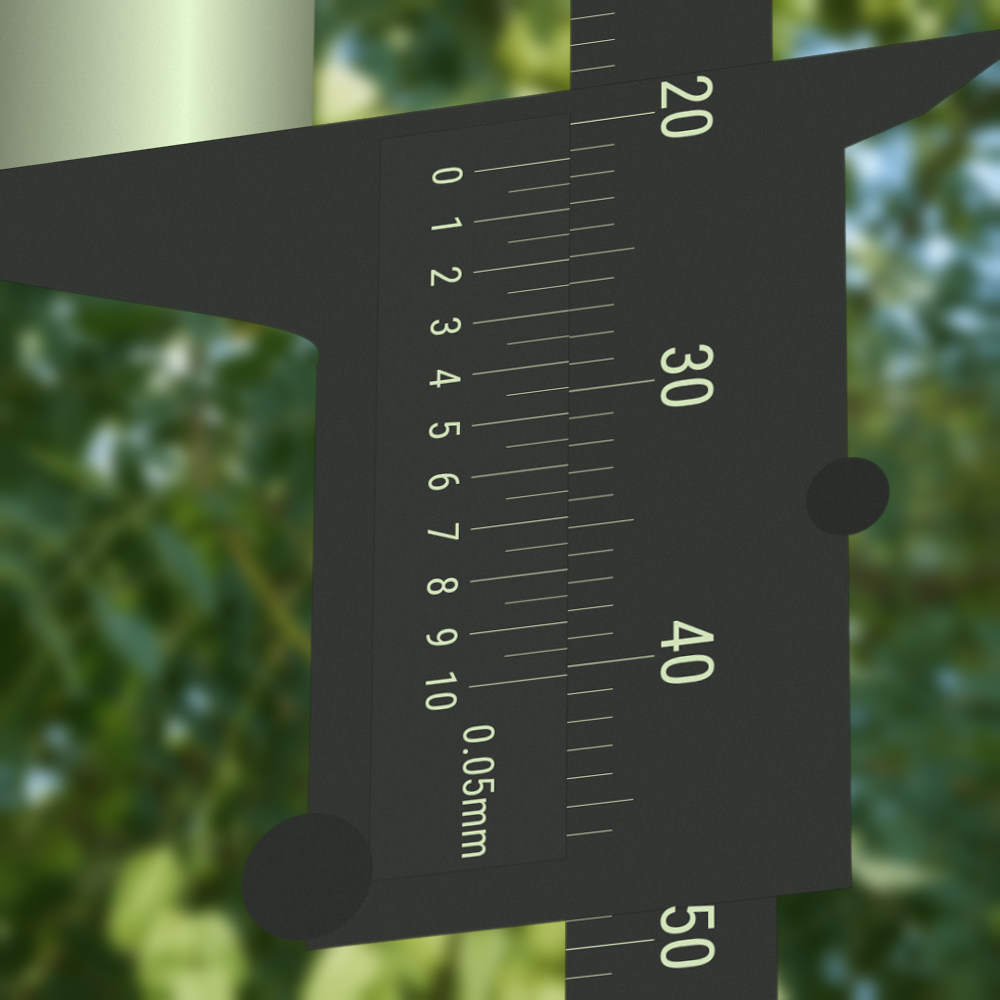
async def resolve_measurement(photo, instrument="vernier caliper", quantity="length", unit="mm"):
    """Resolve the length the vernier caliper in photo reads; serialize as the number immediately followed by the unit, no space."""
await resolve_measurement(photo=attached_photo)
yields 21.30mm
